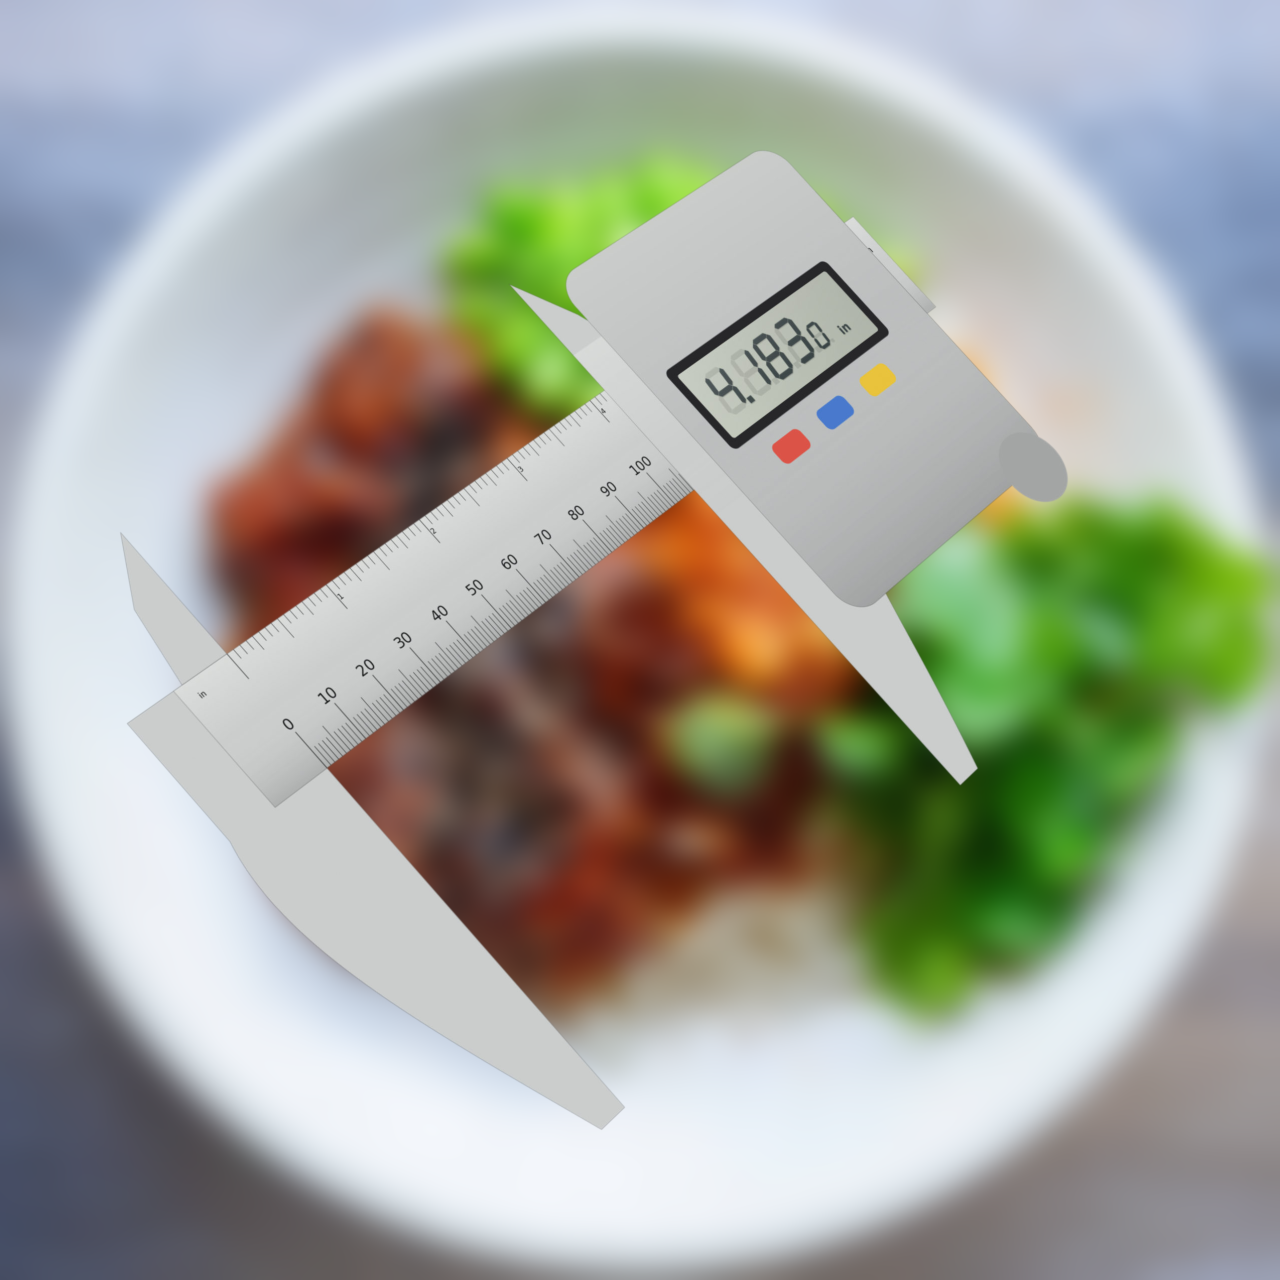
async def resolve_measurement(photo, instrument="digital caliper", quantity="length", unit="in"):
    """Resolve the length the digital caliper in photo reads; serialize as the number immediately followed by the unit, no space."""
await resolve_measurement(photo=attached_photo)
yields 4.1830in
